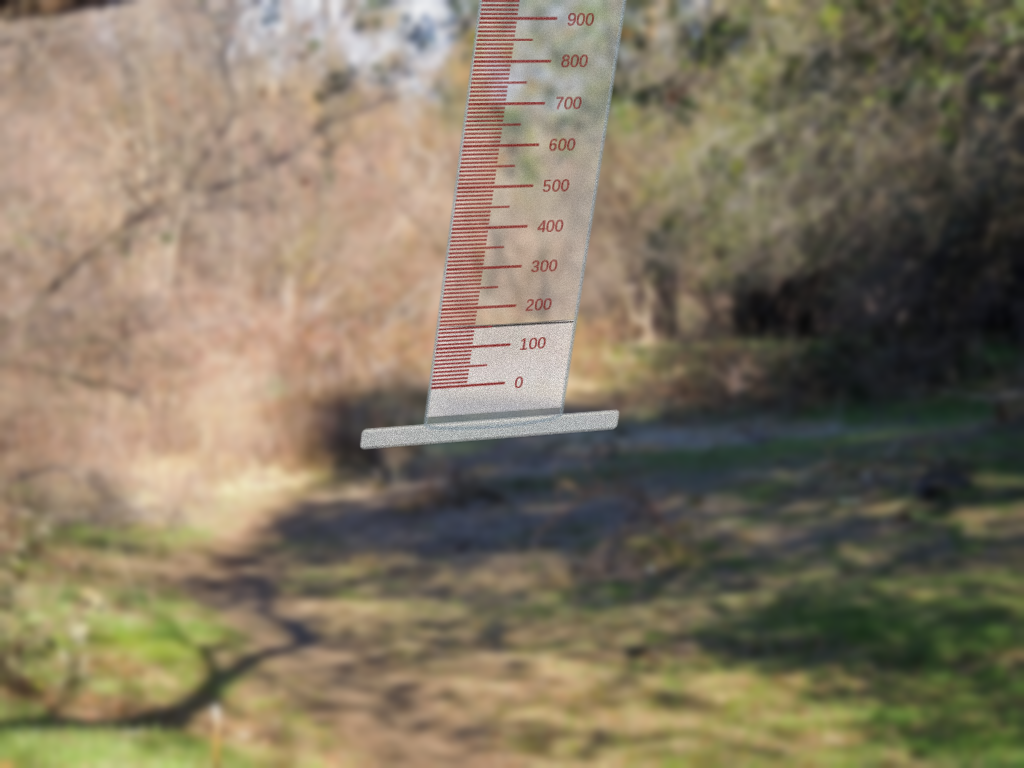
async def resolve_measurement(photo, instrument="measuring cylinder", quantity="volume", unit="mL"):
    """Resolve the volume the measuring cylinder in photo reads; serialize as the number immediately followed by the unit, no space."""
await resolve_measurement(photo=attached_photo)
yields 150mL
